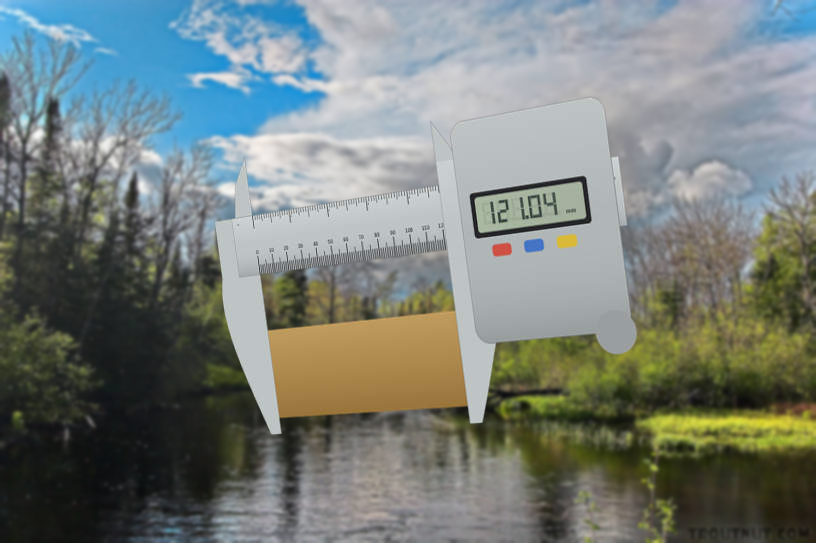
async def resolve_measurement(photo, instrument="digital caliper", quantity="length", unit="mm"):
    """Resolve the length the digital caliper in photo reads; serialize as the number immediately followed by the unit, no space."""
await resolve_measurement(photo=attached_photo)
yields 121.04mm
